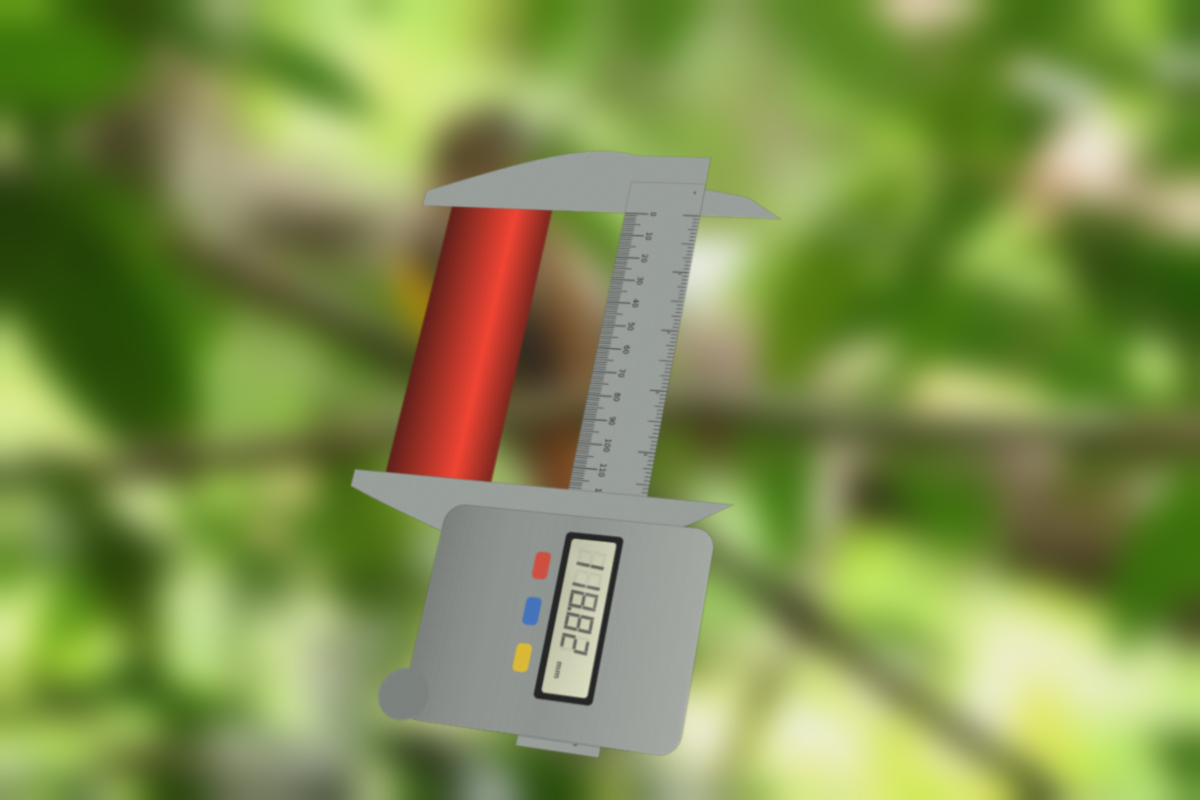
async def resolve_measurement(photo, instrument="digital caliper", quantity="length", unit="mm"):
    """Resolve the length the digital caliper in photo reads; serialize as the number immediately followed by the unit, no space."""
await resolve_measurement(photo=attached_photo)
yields 118.82mm
